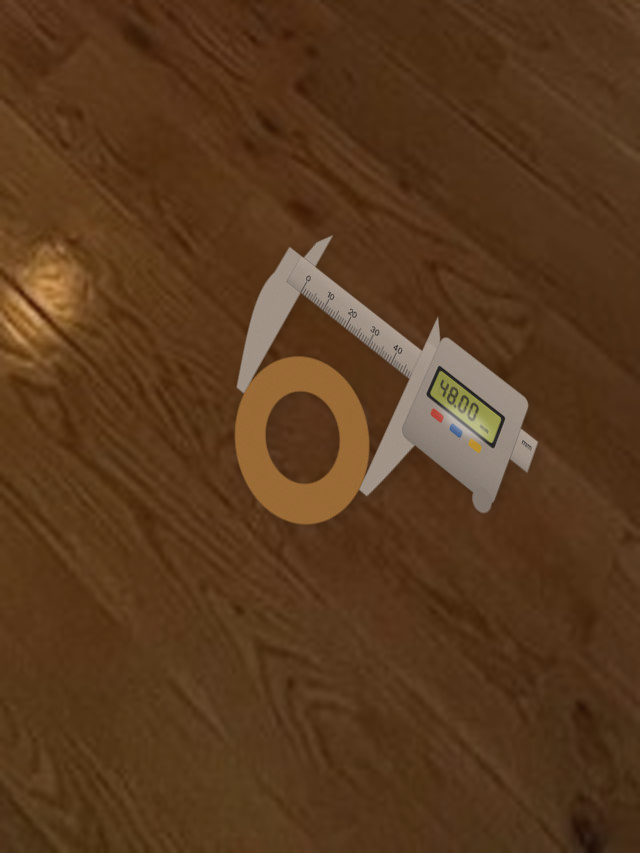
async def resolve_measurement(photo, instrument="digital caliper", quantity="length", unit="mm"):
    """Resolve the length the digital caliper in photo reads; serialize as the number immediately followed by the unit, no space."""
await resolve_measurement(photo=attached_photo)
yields 48.00mm
